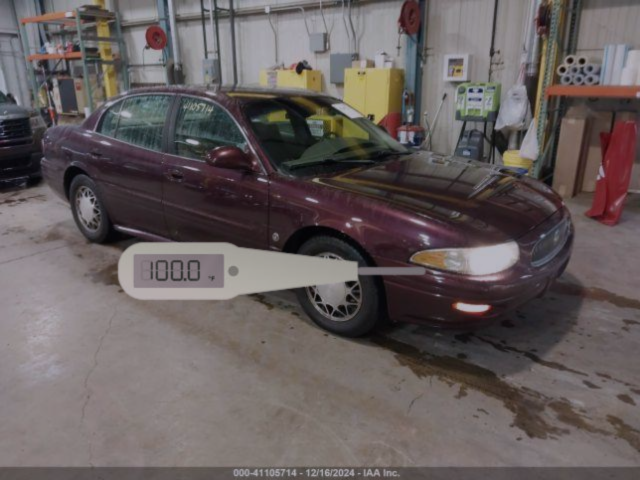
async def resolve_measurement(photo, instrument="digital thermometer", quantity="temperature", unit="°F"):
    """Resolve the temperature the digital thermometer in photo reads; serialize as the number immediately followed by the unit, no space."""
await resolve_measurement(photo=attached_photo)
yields 100.0°F
